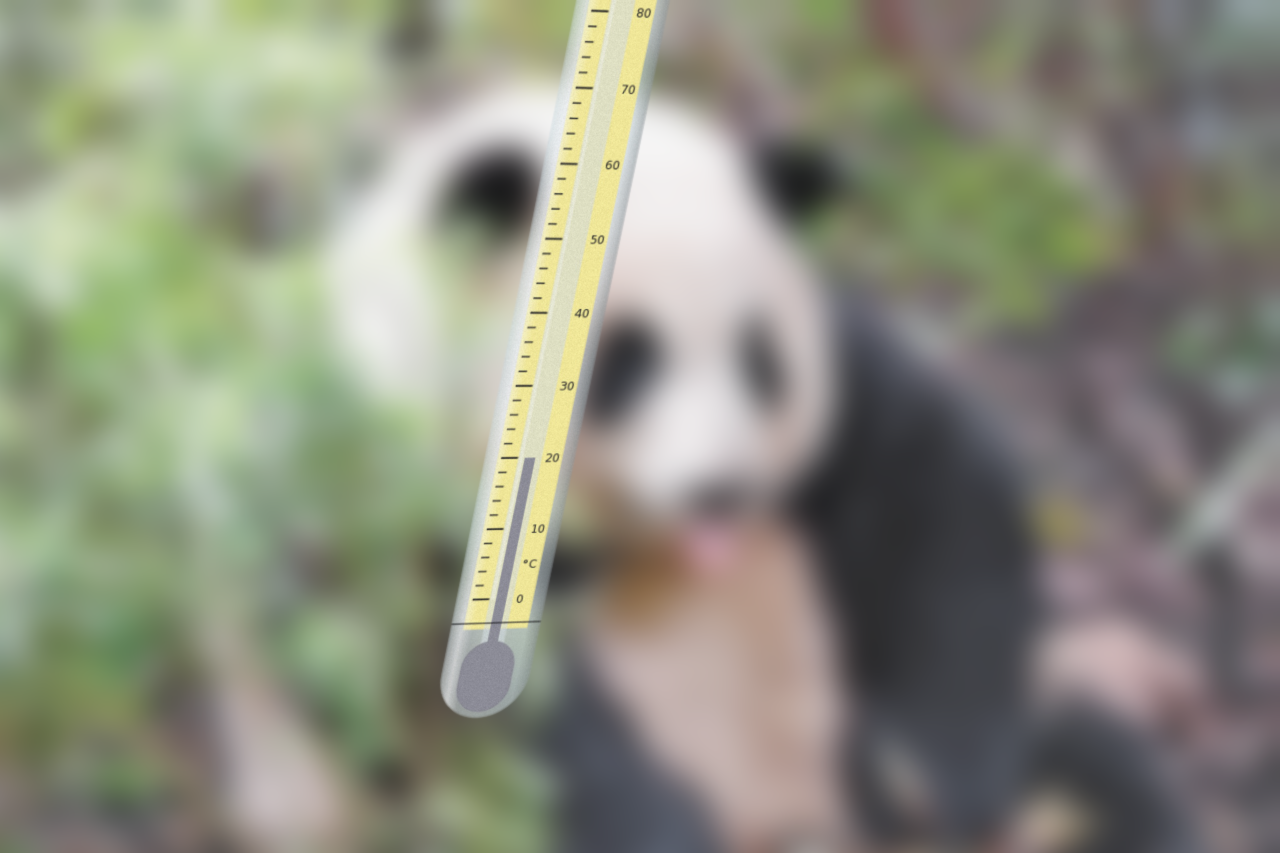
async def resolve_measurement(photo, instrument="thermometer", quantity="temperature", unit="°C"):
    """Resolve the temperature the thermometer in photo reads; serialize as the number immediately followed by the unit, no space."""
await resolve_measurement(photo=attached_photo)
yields 20°C
